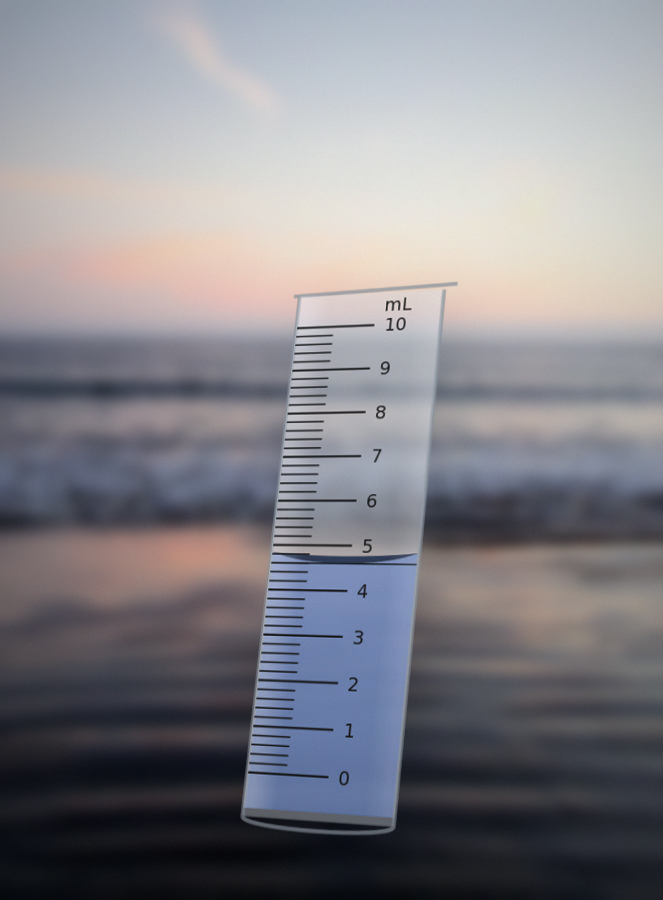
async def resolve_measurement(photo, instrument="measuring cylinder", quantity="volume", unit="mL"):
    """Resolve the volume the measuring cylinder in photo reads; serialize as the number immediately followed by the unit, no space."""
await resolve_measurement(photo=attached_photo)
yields 4.6mL
